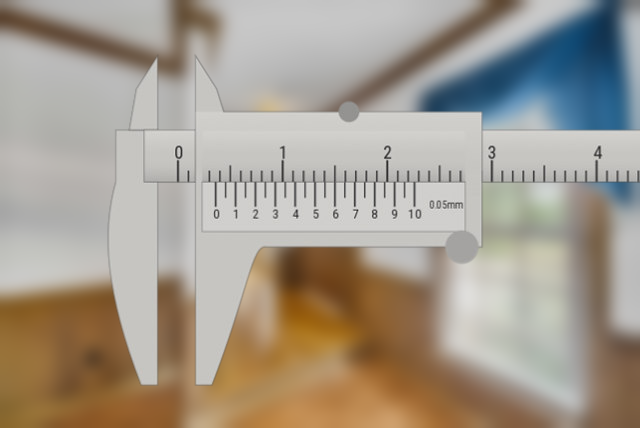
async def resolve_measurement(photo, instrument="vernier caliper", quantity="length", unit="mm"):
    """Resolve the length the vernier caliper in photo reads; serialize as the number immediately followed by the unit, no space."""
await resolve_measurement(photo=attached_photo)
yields 3.6mm
